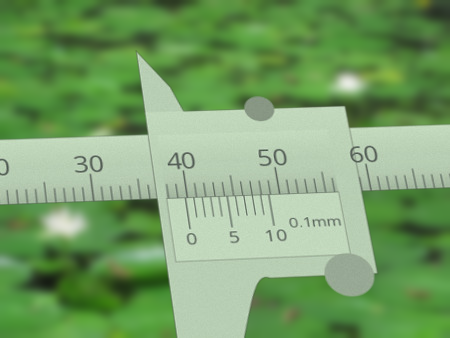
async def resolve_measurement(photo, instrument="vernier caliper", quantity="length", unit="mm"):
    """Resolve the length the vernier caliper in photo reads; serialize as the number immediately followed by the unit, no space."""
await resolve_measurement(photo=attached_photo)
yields 39.8mm
